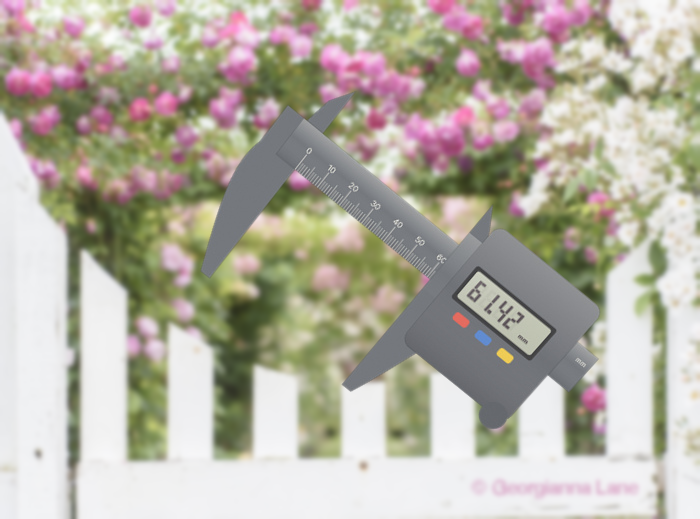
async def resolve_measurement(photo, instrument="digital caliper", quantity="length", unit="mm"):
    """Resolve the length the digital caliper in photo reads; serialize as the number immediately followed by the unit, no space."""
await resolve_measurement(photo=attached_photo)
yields 61.42mm
